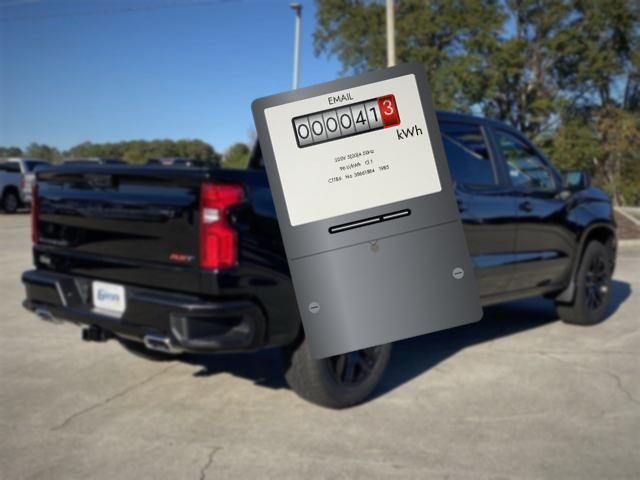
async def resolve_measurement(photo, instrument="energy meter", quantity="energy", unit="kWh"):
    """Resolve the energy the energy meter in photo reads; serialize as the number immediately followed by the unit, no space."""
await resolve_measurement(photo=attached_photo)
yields 41.3kWh
